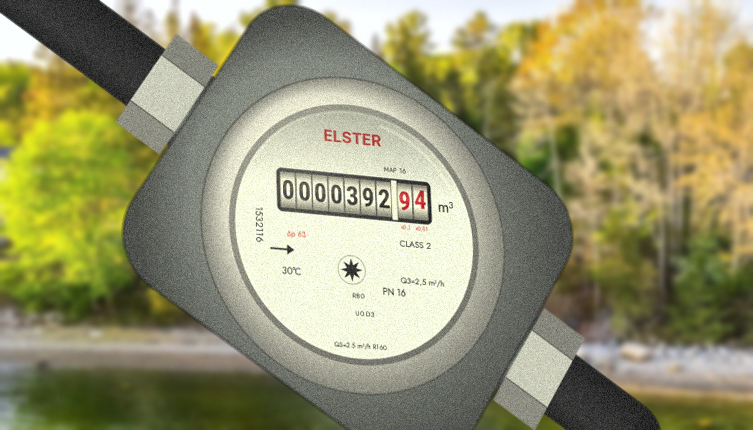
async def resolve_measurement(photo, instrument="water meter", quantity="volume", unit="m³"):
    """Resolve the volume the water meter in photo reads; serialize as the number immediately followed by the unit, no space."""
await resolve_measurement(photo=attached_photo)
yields 392.94m³
